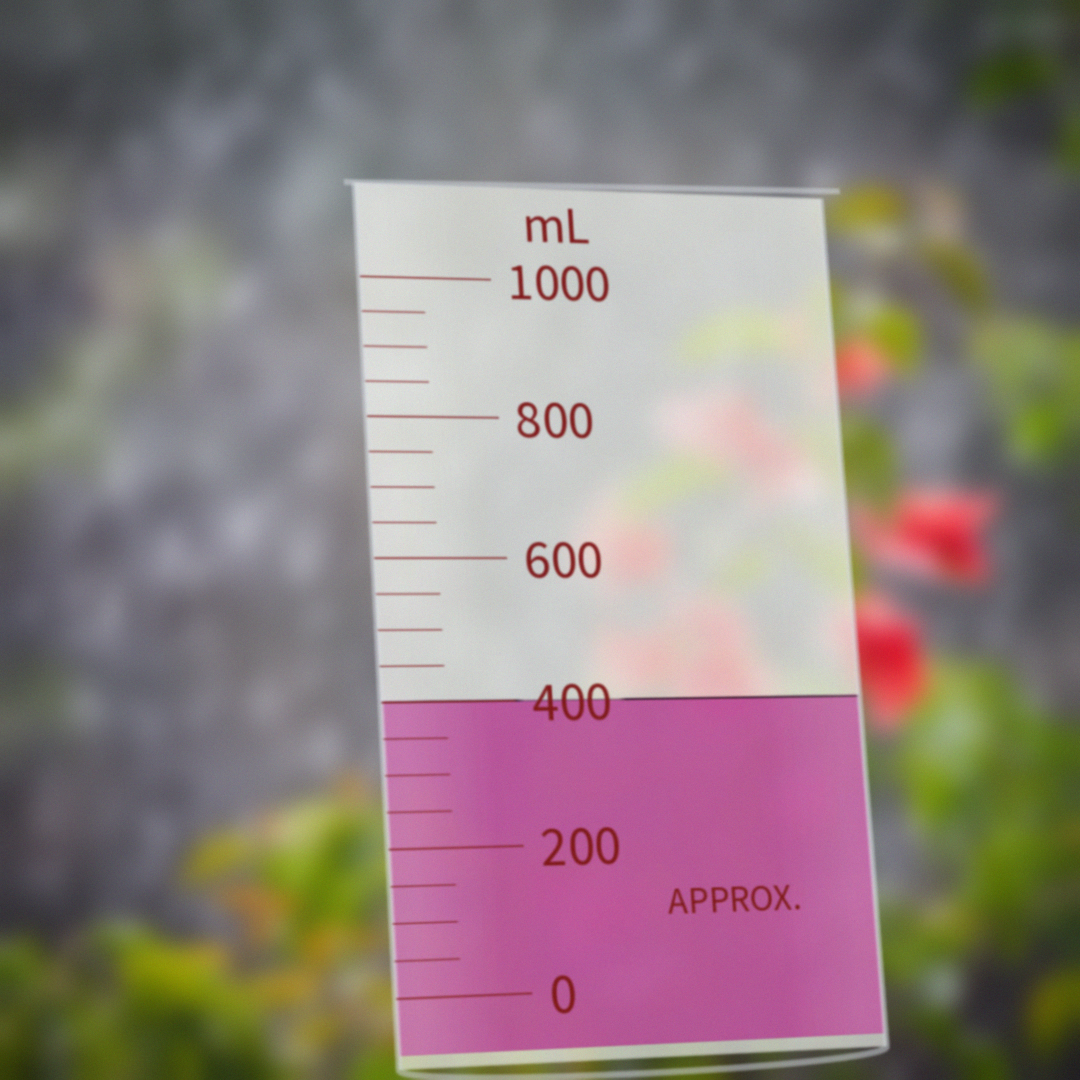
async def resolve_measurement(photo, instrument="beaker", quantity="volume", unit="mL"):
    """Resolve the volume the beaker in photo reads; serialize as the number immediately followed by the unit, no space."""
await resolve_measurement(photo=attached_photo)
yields 400mL
